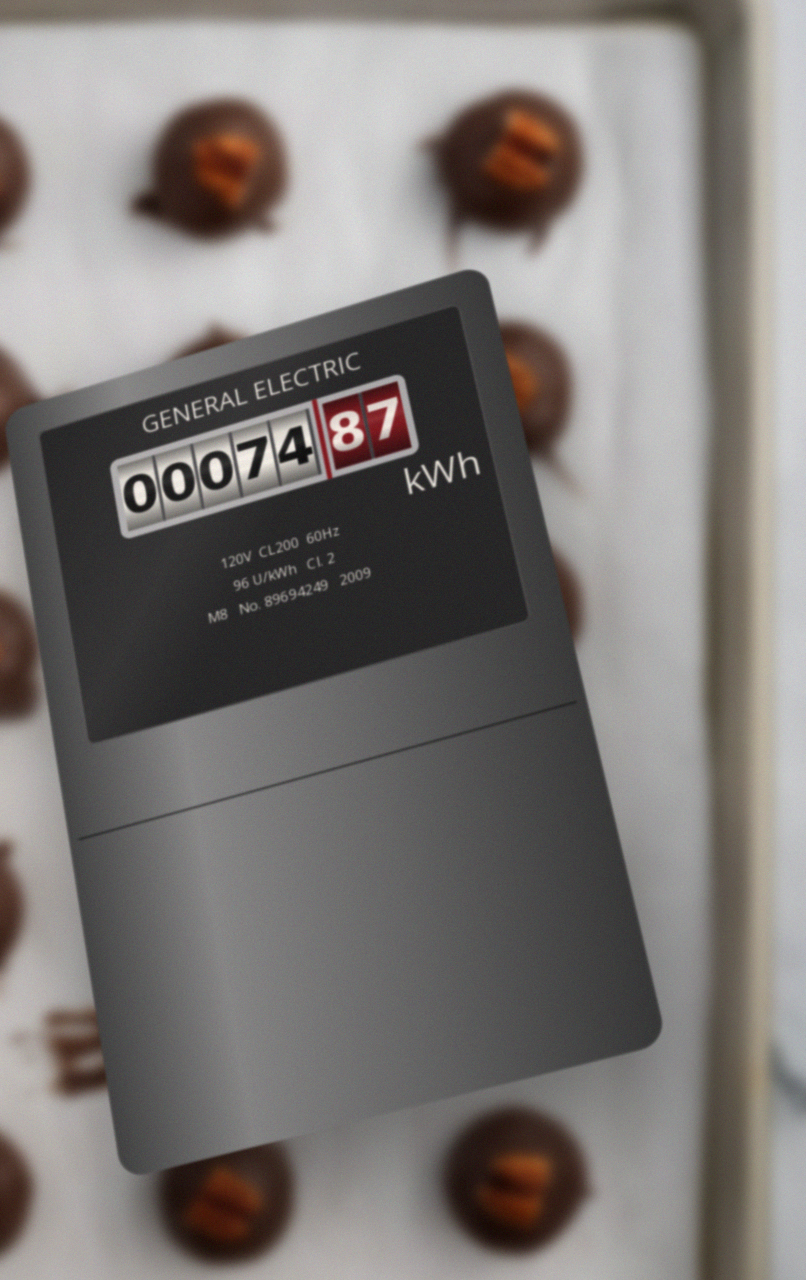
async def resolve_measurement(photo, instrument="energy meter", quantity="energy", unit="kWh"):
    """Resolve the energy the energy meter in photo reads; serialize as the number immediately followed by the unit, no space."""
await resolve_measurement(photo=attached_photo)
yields 74.87kWh
